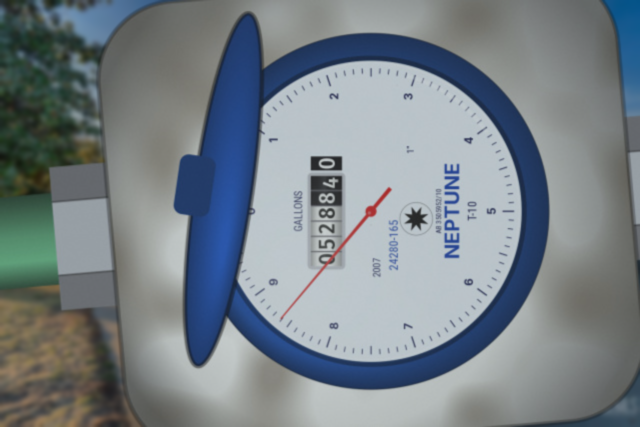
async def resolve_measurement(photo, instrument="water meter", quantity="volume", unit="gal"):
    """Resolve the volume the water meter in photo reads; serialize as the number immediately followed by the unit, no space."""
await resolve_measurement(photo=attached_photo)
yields 528838.6gal
